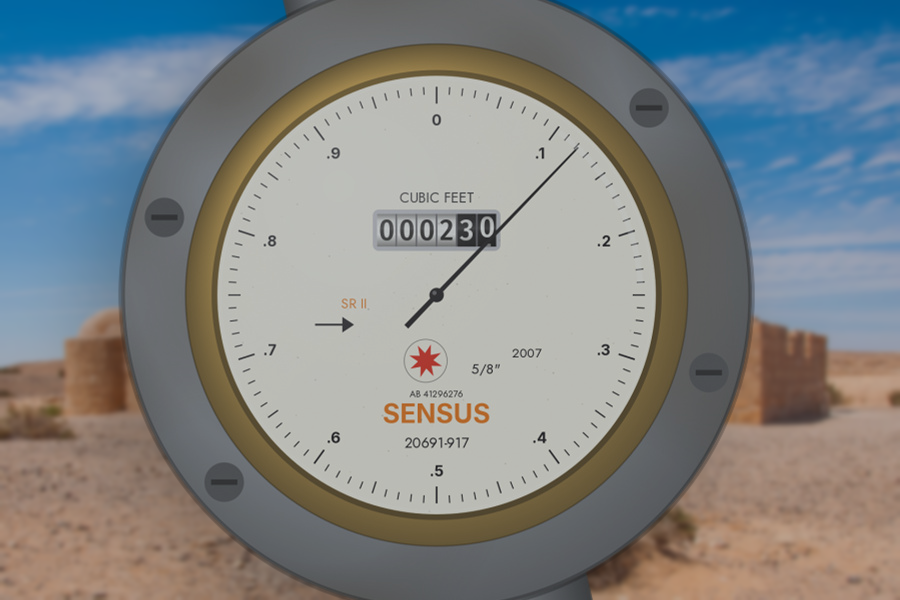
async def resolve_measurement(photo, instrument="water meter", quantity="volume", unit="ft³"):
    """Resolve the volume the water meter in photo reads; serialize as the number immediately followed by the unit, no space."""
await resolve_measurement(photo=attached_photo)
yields 230.12ft³
